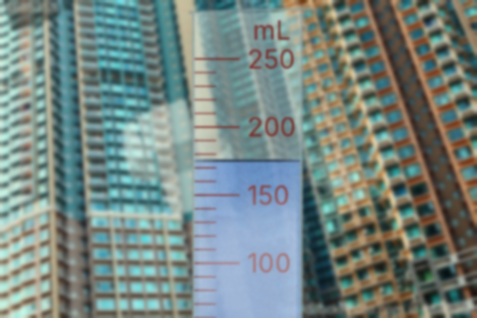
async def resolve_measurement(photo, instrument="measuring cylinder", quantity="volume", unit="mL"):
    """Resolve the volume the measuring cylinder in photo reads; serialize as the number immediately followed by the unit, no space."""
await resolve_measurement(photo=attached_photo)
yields 175mL
